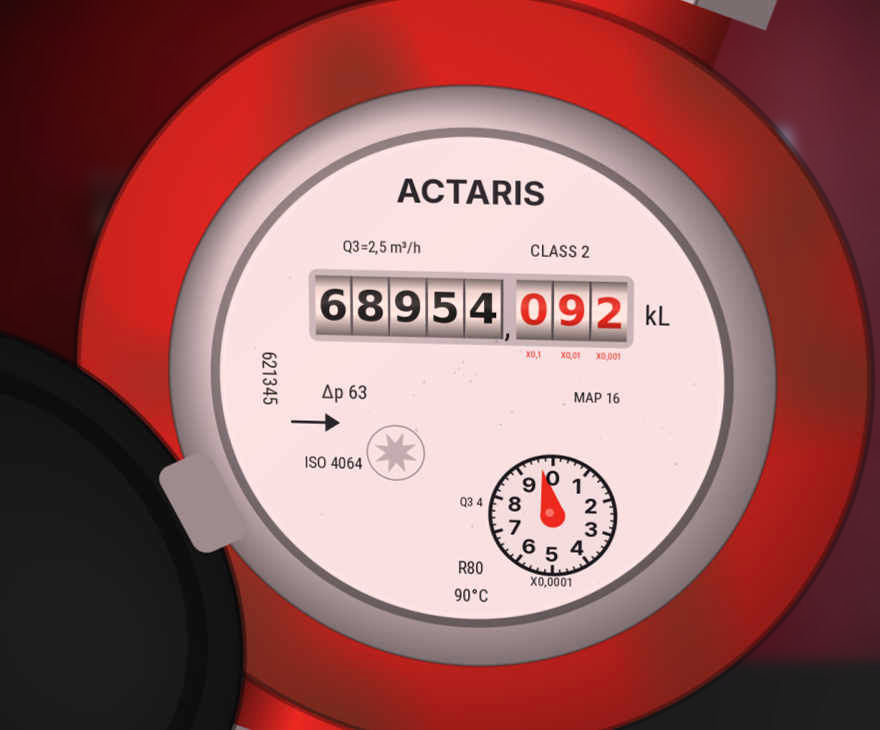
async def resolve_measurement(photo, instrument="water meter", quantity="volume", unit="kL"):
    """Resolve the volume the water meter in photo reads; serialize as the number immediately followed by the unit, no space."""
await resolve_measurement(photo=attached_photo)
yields 68954.0919kL
